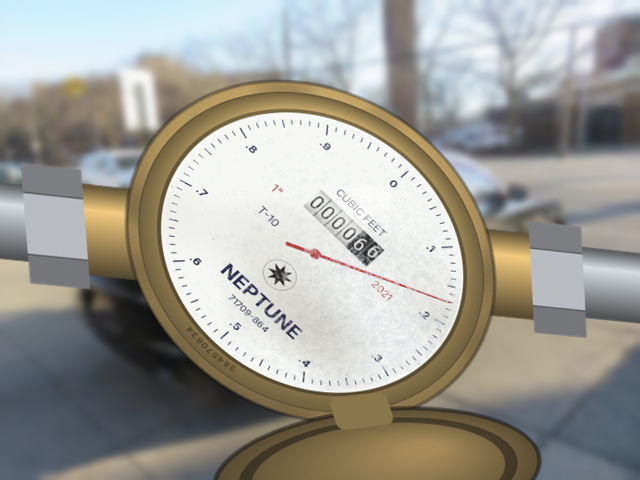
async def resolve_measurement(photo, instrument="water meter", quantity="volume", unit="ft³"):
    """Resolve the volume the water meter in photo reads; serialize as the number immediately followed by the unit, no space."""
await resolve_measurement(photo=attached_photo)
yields 66.17ft³
